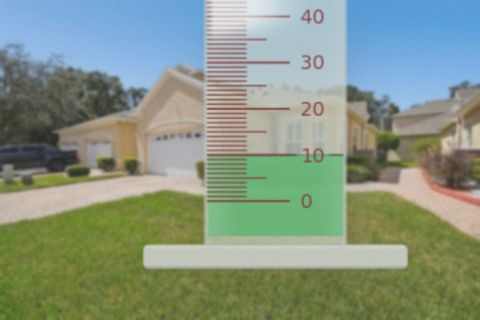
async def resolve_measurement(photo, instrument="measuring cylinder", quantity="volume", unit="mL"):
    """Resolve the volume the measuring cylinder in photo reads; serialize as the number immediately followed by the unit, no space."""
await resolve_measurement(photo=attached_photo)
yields 10mL
